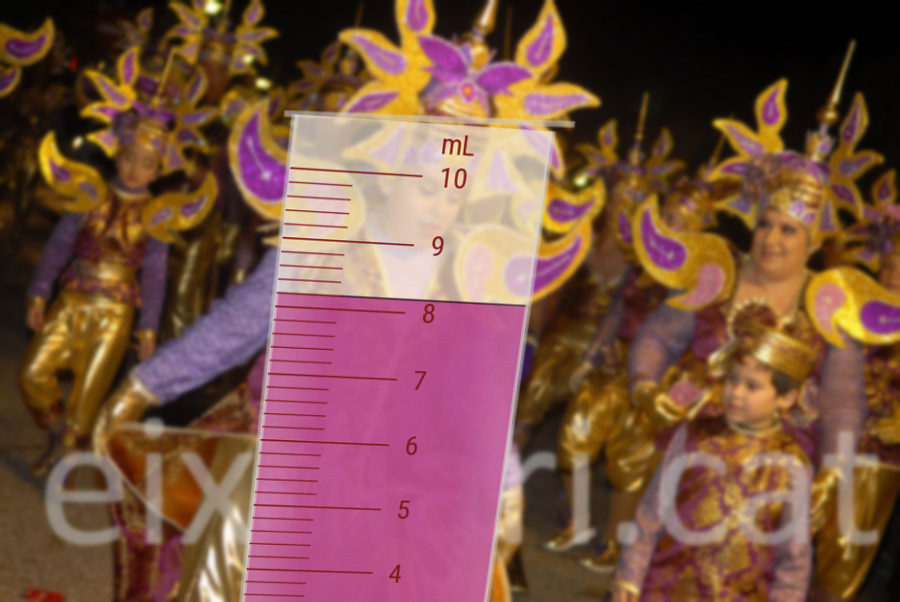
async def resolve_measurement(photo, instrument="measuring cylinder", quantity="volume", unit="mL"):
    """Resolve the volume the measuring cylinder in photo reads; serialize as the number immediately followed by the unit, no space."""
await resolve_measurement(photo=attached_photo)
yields 8.2mL
